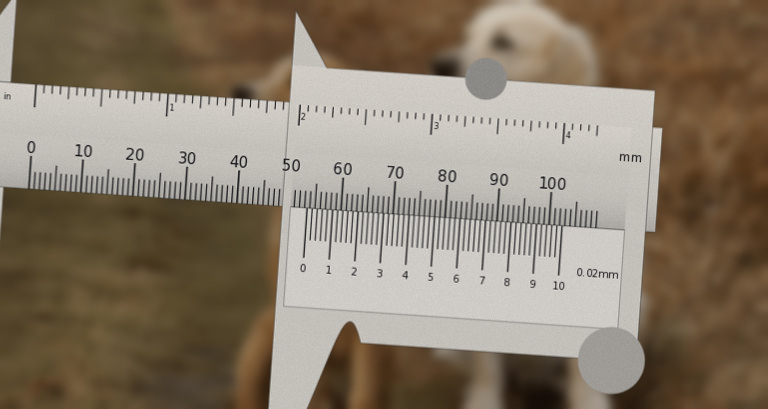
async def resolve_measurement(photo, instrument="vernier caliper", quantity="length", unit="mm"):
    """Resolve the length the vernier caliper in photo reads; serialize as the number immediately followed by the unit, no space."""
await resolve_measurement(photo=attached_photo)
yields 53.5mm
